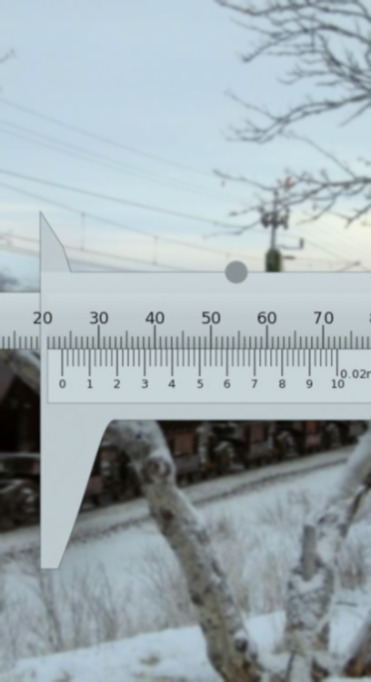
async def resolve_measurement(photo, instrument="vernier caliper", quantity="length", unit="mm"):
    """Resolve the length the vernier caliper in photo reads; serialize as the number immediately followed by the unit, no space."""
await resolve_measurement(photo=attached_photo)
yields 23.5mm
